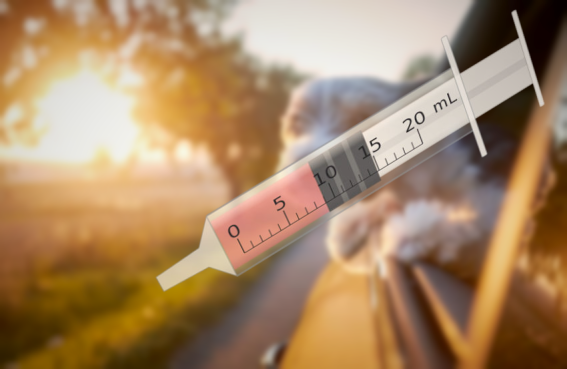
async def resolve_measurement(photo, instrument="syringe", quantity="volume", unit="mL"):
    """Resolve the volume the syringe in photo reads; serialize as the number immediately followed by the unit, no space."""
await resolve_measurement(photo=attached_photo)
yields 9mL
